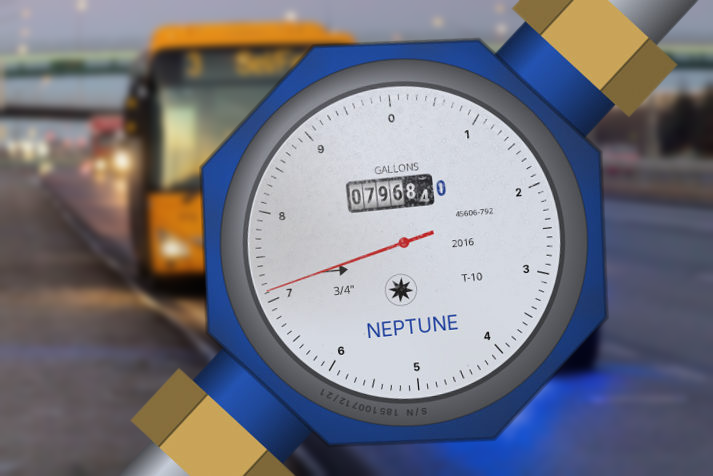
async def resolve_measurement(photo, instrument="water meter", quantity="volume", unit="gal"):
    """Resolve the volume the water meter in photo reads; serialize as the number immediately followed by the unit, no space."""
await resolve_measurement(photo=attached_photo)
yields 796837.1gal
